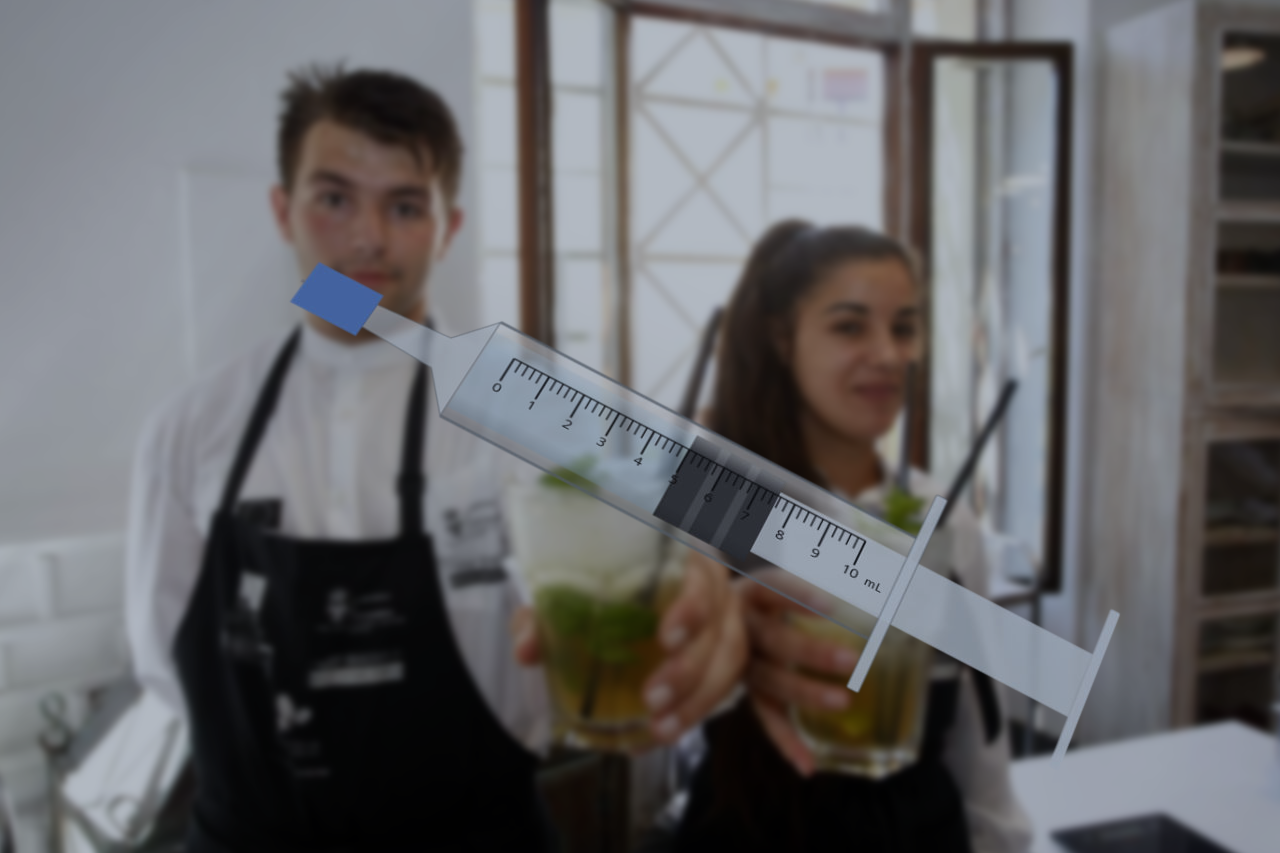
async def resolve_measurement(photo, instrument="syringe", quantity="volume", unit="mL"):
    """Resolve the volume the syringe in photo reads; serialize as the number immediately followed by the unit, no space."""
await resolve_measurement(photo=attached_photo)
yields 5mL
